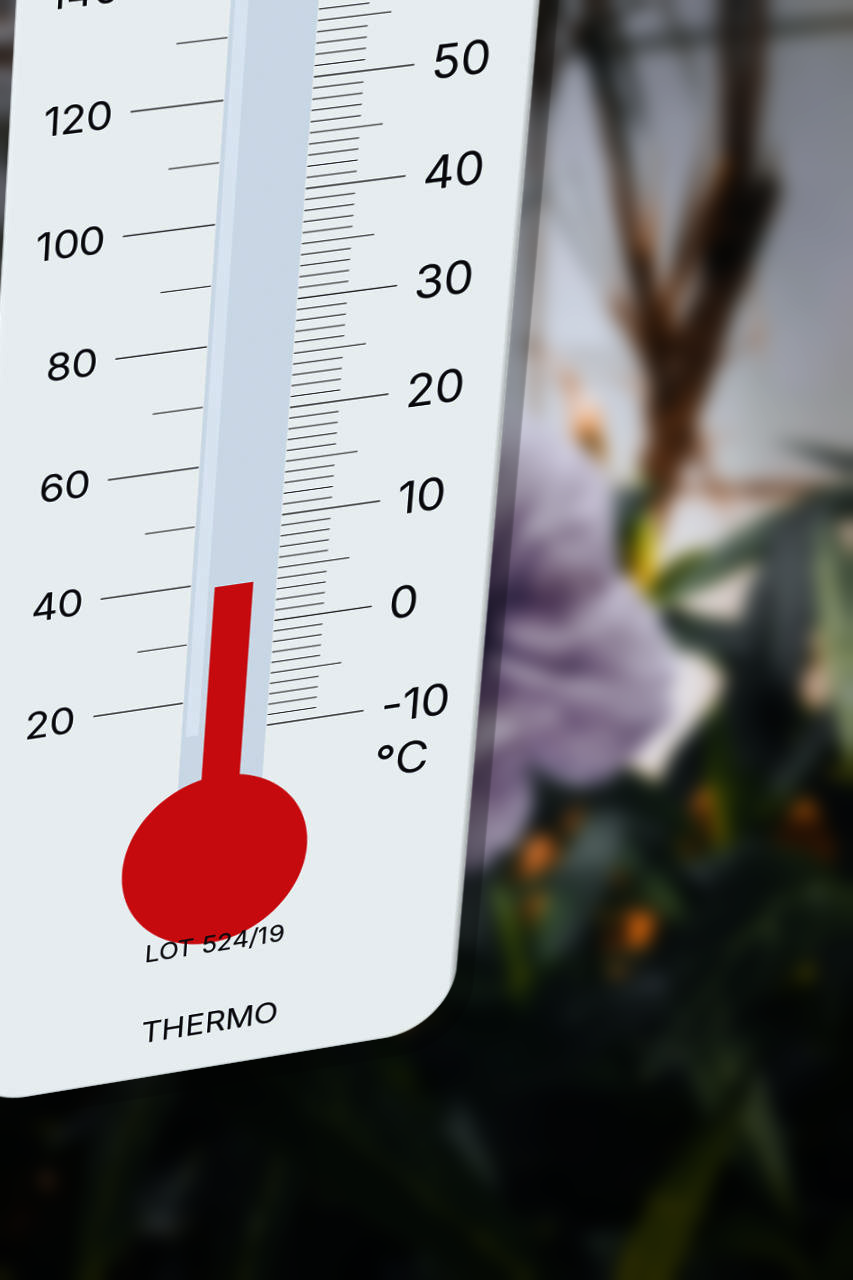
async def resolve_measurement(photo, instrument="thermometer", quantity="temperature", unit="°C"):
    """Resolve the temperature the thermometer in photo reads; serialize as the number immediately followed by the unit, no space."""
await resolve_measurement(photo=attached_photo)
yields 4°C
